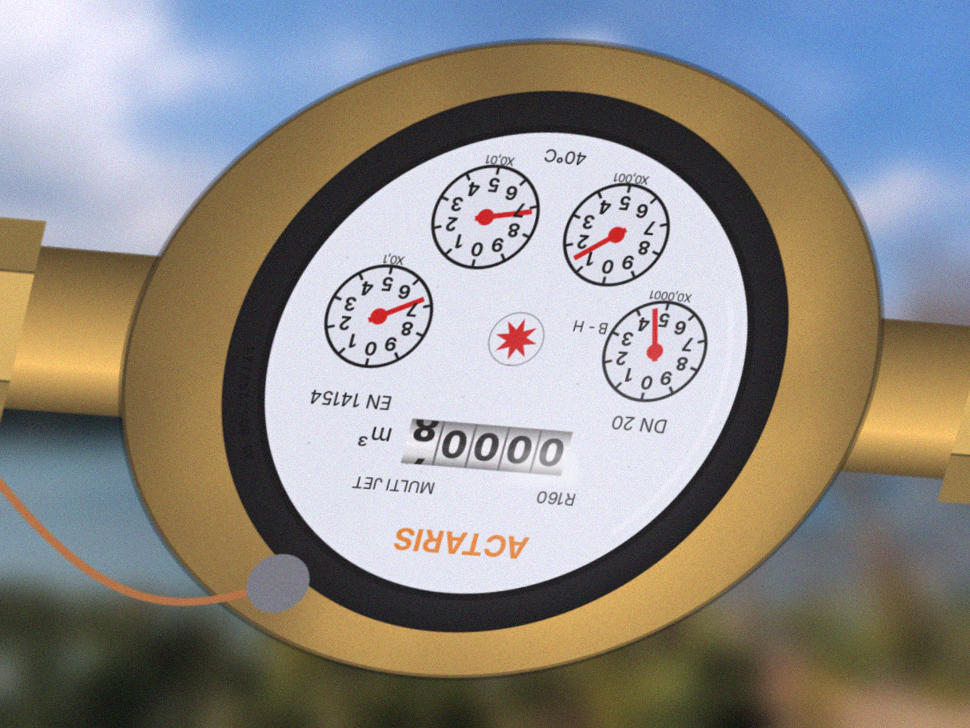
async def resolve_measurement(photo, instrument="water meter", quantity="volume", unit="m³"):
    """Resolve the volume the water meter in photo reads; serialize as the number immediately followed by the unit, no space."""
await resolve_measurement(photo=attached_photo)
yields 7.6714m³
